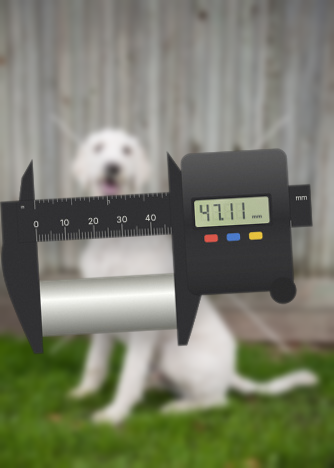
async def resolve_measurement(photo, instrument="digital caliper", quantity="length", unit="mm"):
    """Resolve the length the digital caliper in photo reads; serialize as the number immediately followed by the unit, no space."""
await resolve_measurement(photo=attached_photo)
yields 47.11mm
